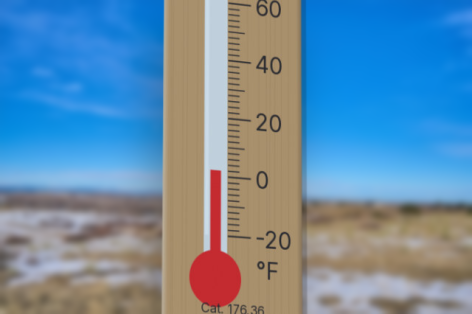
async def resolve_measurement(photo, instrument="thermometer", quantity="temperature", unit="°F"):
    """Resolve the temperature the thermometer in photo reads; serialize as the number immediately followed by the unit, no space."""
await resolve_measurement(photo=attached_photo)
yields 2°F
